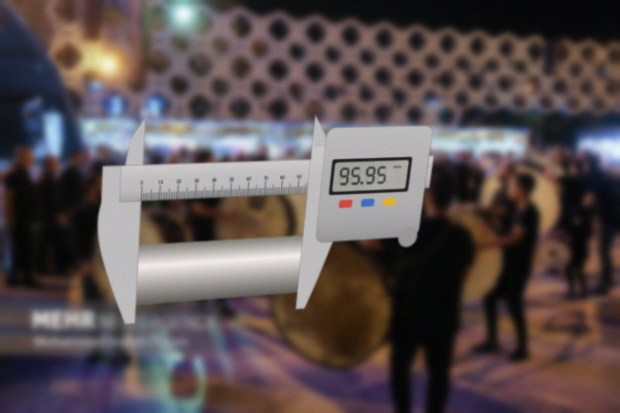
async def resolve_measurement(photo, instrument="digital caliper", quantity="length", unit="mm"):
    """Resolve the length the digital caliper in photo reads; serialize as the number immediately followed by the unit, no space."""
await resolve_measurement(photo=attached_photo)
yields 95.95mm
